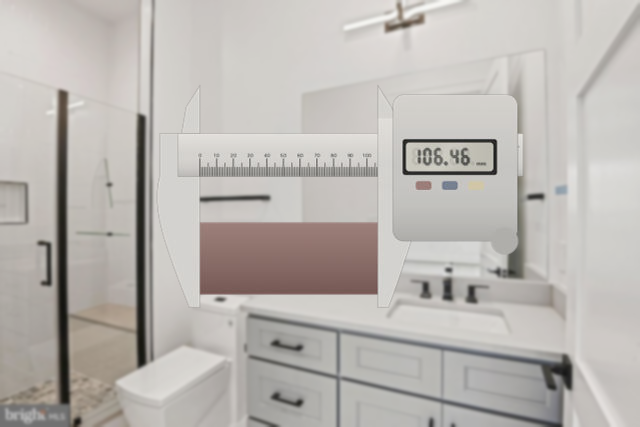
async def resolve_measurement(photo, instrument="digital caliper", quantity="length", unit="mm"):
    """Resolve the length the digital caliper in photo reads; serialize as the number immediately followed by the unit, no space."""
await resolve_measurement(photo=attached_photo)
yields 106.46mm
